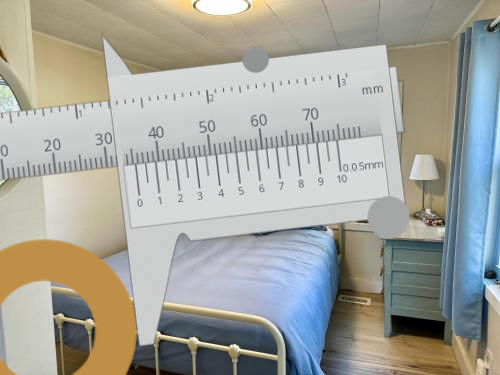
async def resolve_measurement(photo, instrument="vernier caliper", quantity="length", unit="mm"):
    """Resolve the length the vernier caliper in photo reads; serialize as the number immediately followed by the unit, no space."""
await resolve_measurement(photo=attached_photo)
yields 35.5mm
